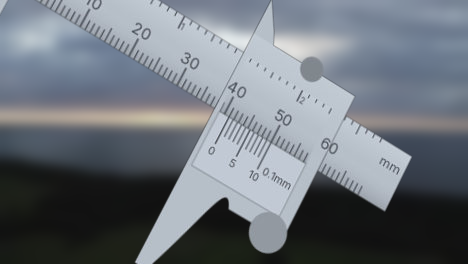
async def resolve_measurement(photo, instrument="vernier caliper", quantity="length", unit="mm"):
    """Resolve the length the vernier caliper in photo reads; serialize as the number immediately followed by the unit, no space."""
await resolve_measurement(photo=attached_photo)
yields 41.0mm
